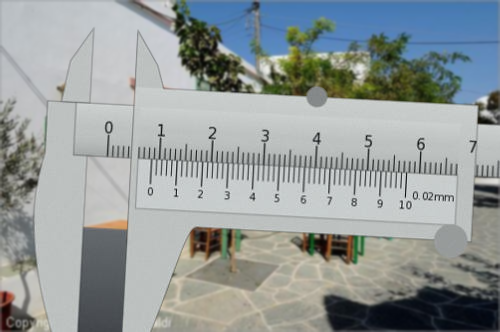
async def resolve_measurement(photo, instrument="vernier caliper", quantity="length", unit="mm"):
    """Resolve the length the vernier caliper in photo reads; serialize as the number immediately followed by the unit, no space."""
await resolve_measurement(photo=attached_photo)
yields 8.5mm
